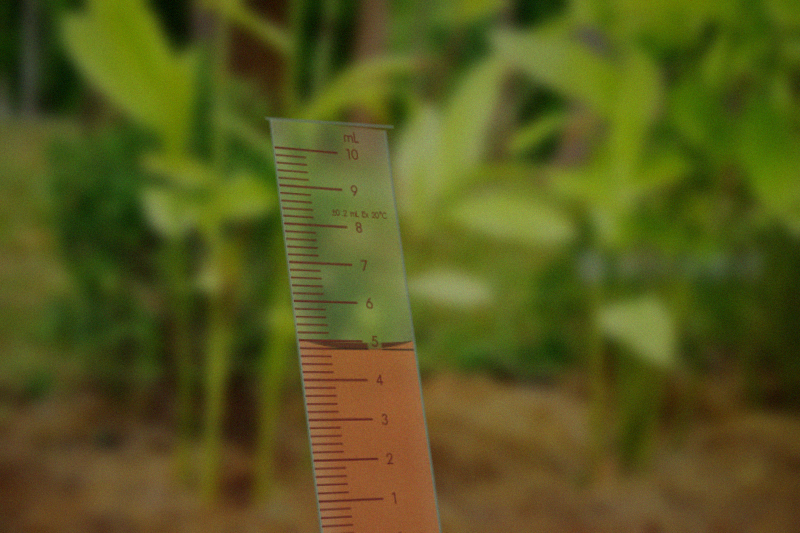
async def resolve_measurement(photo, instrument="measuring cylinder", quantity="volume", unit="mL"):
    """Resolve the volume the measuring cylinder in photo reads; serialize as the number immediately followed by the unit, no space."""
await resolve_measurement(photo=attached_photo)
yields 4.8mL
